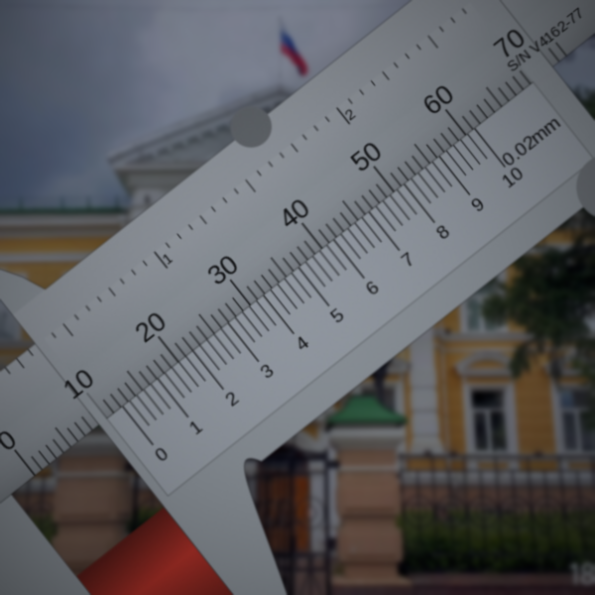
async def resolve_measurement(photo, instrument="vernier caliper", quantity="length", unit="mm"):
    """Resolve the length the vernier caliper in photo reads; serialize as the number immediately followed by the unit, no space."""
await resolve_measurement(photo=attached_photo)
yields 12.2mm
